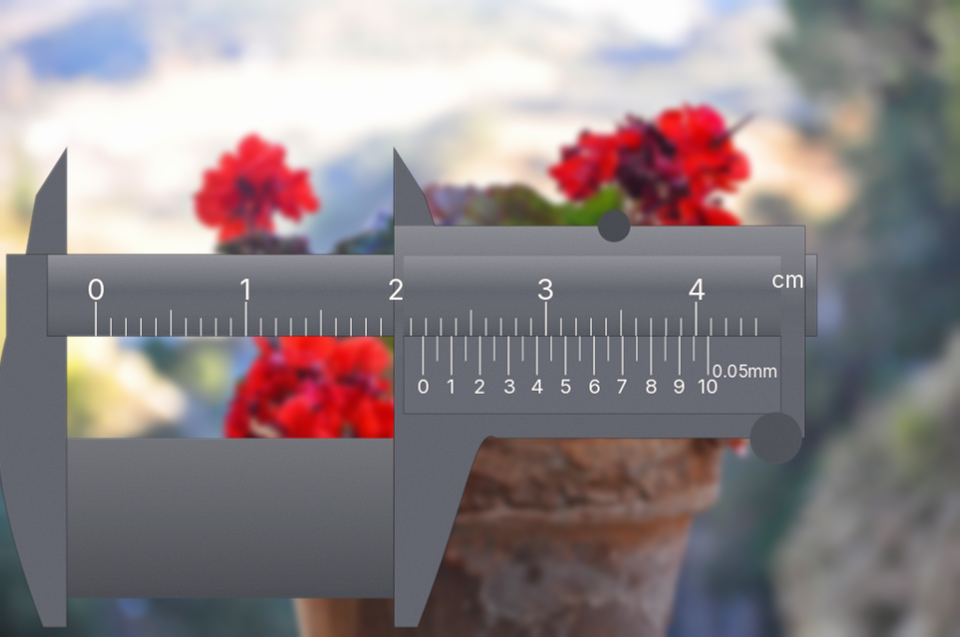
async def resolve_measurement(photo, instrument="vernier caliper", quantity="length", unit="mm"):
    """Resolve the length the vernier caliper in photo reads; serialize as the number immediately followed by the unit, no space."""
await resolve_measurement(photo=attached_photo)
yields 21.8mm
